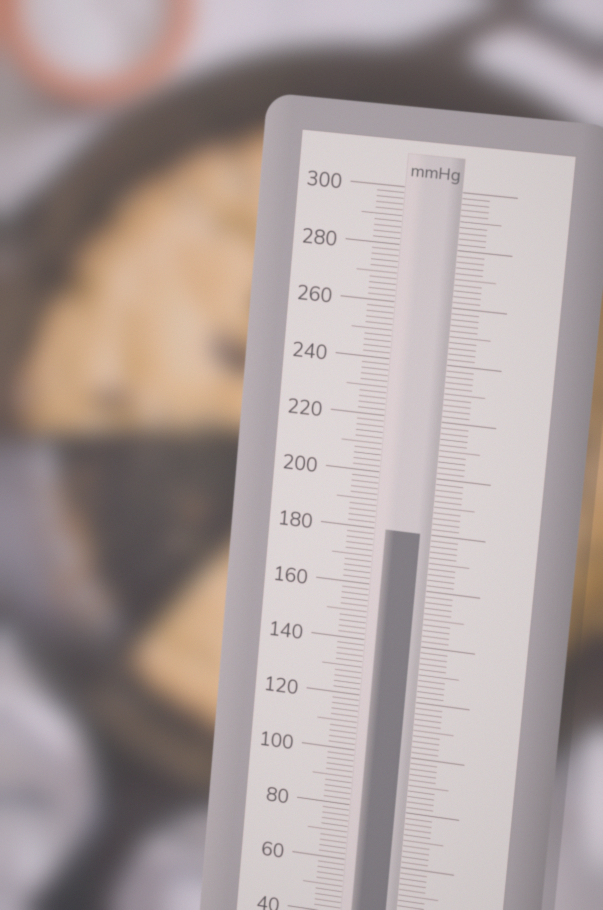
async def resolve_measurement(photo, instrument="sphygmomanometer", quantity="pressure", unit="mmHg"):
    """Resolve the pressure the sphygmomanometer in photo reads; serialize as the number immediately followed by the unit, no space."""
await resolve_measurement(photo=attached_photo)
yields 180mmHg
